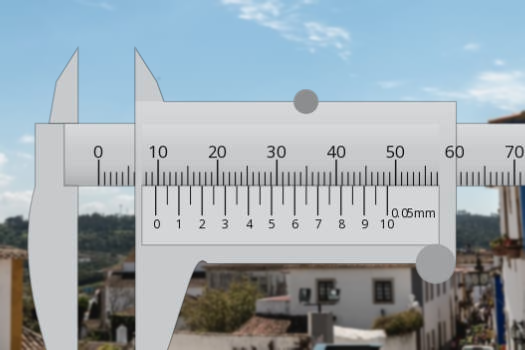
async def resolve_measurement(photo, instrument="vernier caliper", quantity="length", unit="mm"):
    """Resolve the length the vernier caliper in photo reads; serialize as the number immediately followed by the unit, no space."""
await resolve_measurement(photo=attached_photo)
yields 9.6mm
